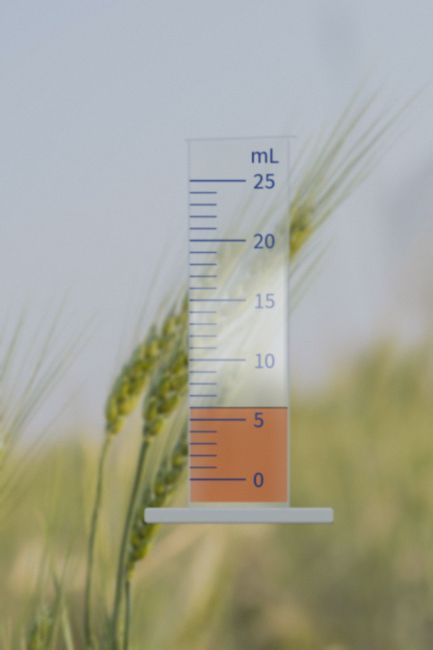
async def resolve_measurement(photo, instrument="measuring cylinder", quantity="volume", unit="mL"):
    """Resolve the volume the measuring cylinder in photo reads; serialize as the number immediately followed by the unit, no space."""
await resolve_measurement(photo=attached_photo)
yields 6mL
